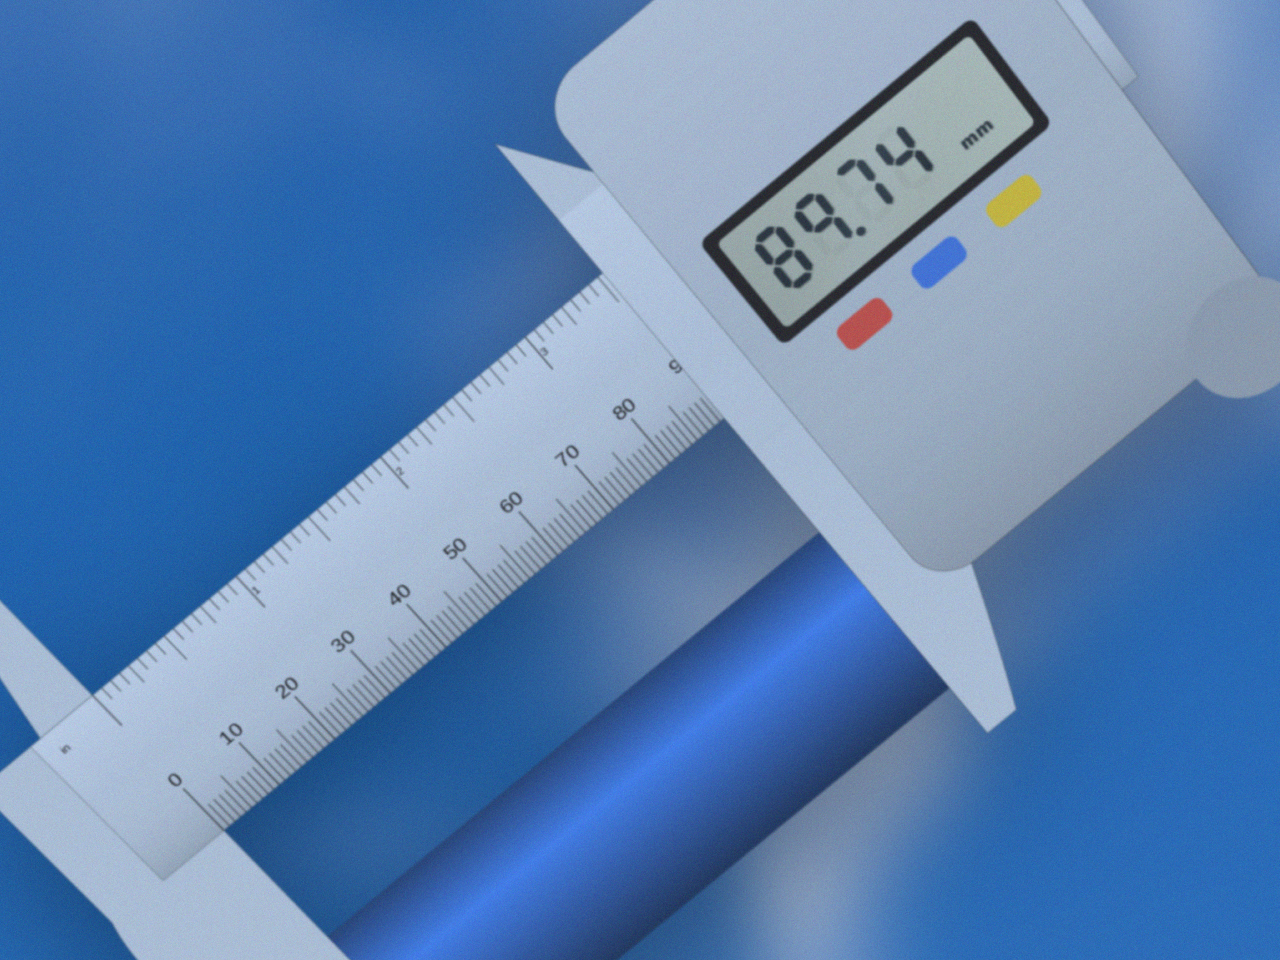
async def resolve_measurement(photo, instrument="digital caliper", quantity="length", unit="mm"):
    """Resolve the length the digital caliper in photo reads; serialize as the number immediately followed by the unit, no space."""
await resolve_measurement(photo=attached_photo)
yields 89.74mm
